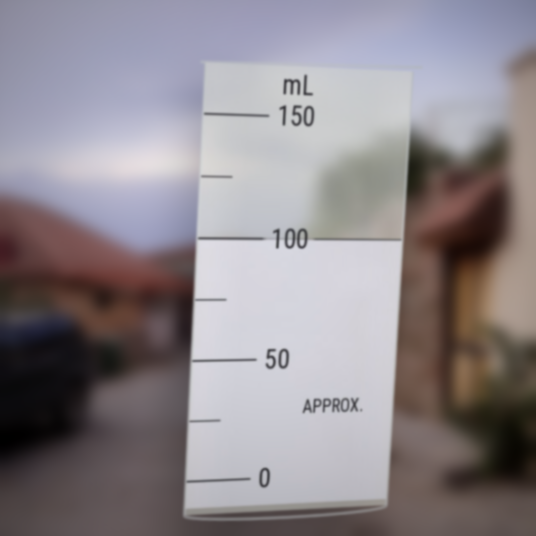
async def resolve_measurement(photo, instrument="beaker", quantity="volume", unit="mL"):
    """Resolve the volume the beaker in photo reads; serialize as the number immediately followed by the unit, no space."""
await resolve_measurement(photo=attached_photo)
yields 100mL
